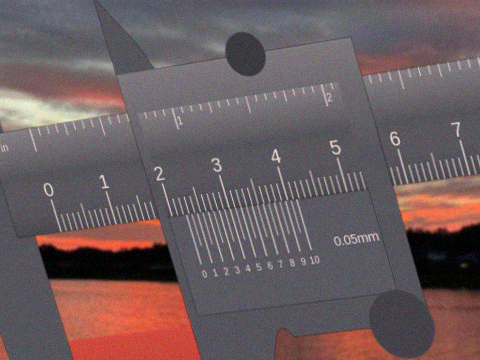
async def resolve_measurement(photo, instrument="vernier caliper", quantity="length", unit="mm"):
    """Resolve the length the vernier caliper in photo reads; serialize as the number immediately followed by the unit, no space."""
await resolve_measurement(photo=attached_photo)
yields 22.5mm
